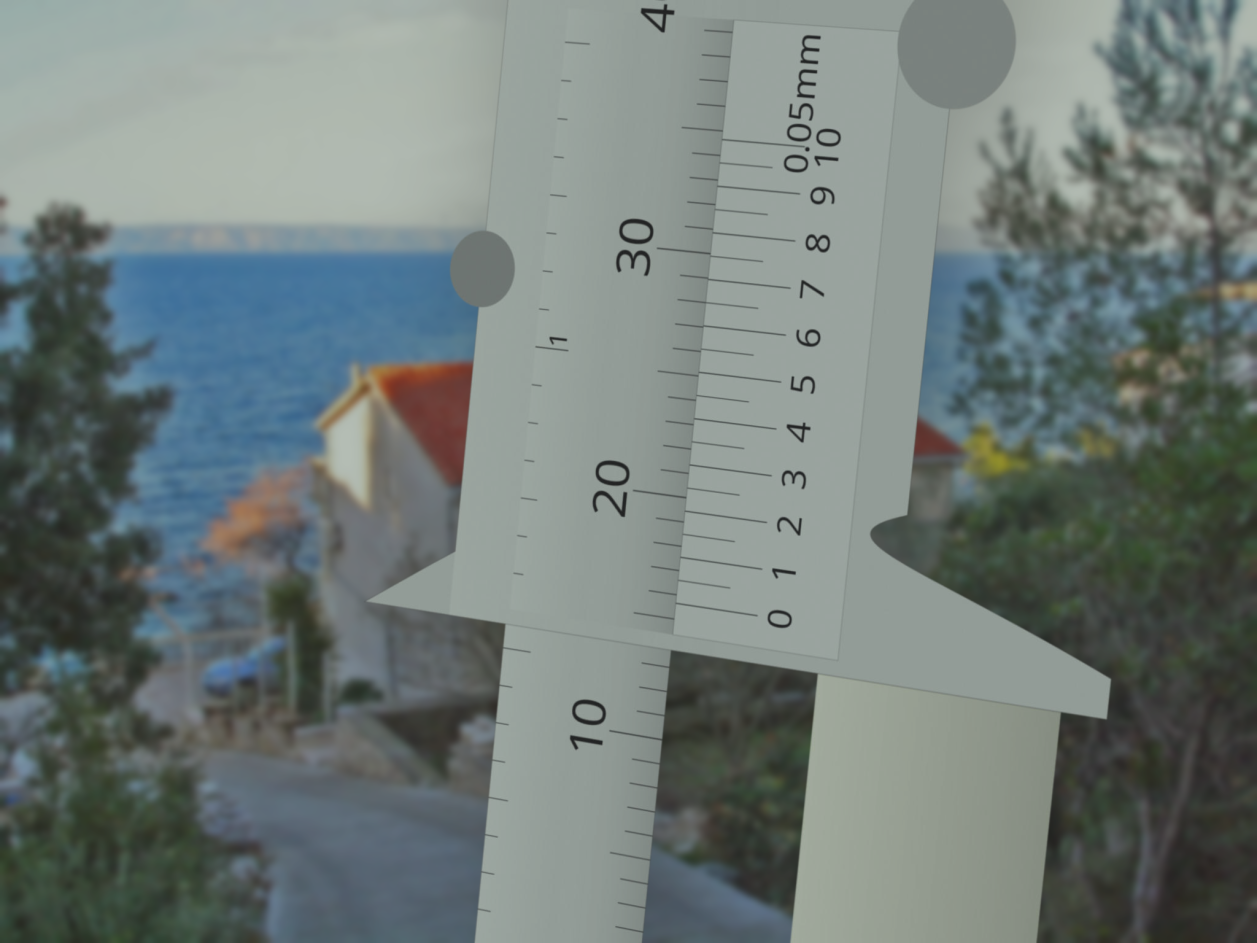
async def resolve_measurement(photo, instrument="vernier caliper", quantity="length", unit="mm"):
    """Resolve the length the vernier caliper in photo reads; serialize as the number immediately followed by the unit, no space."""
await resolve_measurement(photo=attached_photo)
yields 15.65mm
